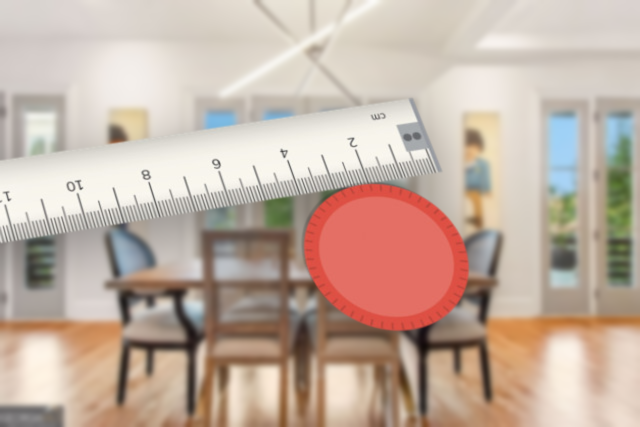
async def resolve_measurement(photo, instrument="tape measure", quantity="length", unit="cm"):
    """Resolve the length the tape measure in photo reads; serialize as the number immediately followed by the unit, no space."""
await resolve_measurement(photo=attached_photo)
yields 4.5cm
